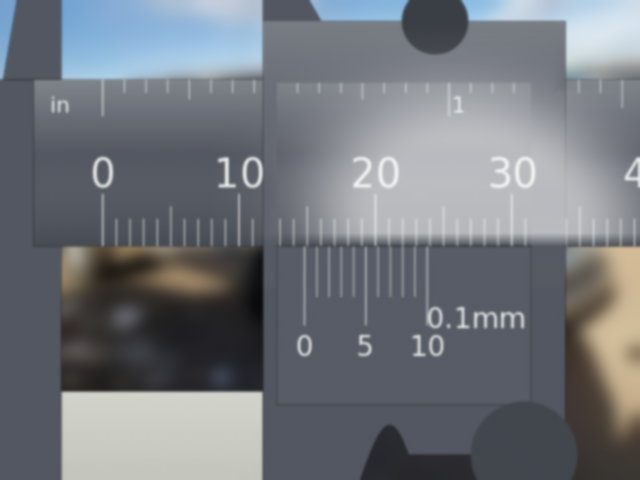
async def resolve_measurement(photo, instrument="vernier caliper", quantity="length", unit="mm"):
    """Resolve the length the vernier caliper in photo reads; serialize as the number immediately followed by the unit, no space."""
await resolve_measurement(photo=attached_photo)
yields 14.8mm
